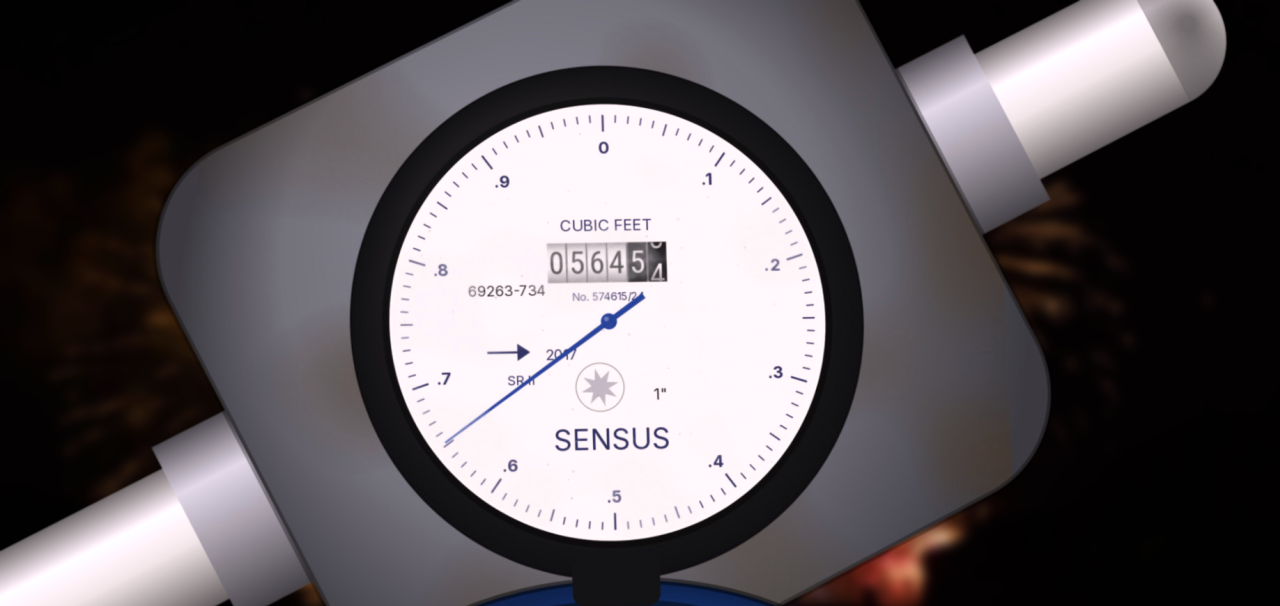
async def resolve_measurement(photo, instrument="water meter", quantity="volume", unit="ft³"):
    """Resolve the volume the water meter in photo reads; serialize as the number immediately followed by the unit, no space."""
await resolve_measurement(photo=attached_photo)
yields 56453.65ft³
